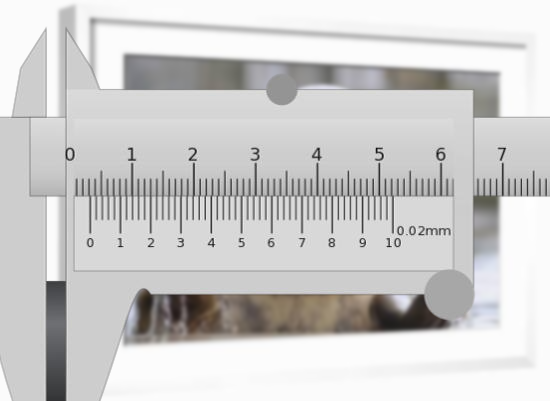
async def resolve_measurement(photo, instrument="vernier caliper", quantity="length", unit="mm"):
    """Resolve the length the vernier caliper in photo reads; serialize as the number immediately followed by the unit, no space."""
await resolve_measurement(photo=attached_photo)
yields 3.2mm
